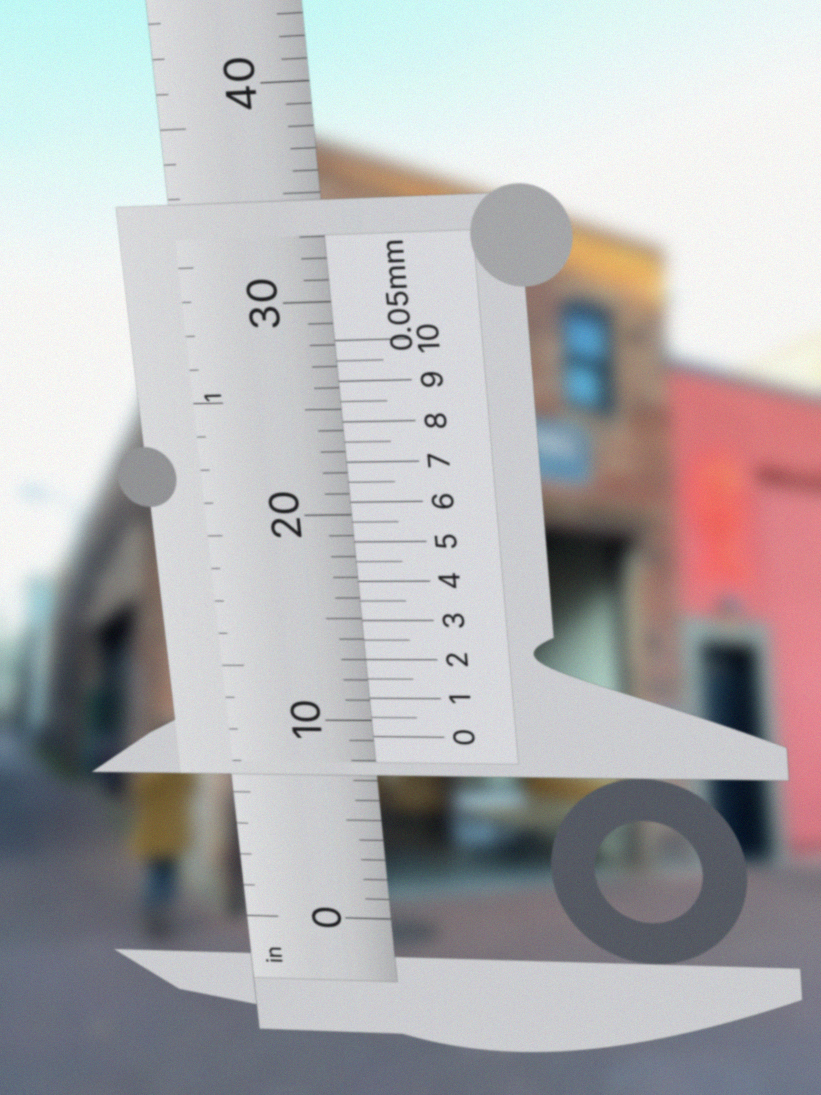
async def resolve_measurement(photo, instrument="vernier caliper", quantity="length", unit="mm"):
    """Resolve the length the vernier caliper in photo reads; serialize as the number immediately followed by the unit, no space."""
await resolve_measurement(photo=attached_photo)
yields 9.2mm
